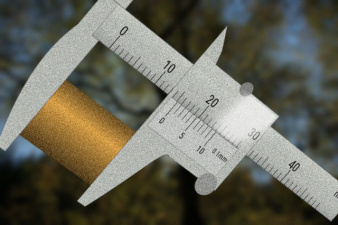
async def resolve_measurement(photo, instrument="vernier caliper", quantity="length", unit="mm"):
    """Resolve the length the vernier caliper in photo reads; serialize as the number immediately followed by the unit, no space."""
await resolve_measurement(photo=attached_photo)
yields 15.2mm
